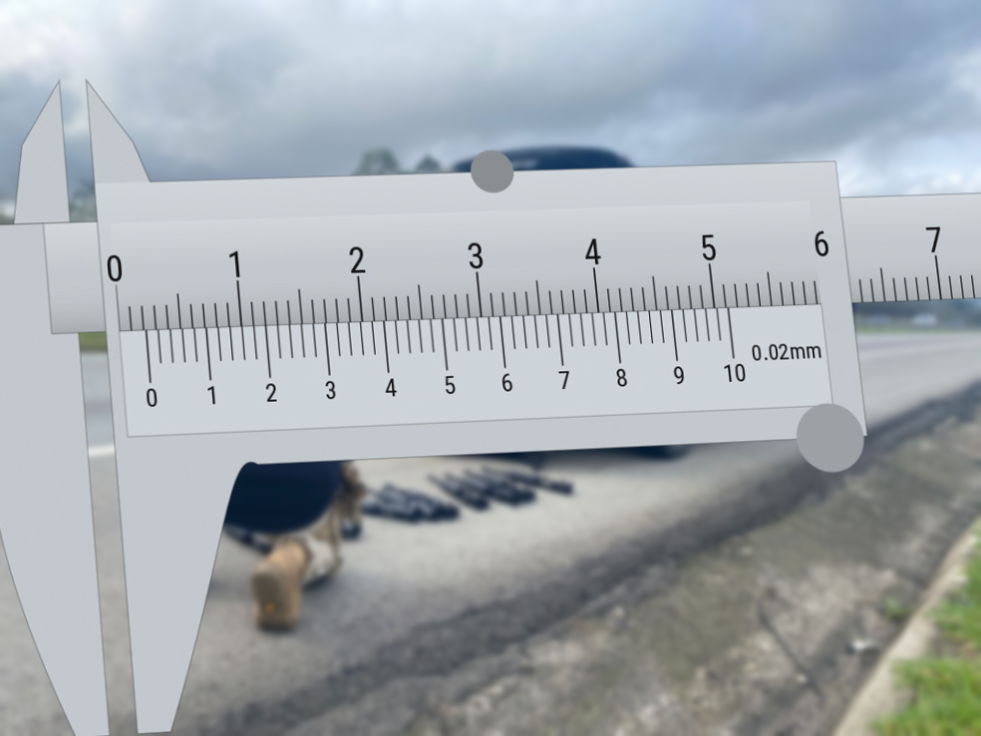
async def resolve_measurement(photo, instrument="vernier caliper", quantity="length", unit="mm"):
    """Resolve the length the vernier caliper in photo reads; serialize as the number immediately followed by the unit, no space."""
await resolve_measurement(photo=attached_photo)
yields 2.2mm
